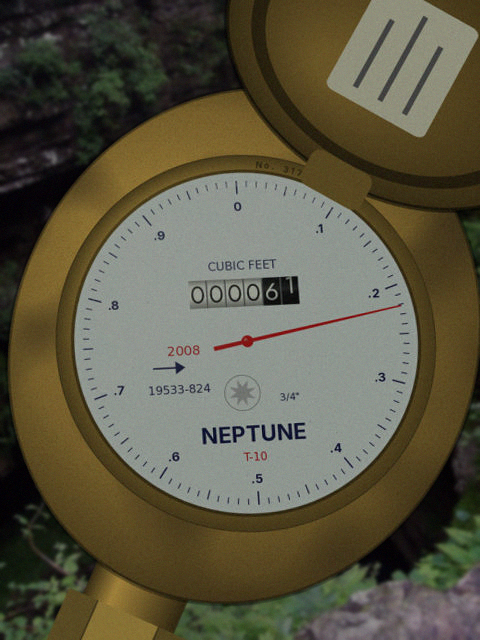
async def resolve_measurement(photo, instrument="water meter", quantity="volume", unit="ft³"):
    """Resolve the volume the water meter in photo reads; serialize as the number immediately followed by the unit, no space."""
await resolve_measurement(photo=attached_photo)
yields 61.22ft³
